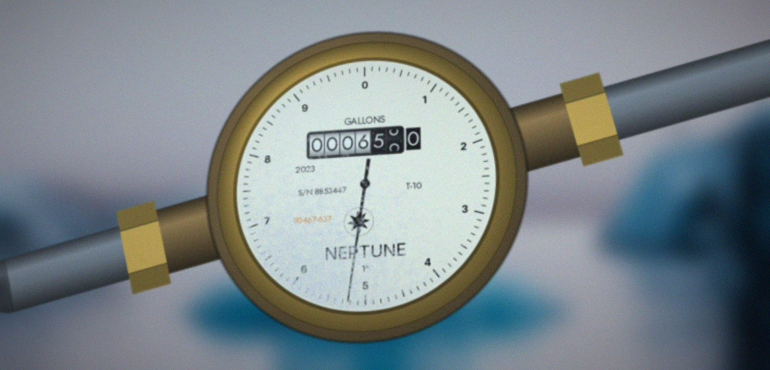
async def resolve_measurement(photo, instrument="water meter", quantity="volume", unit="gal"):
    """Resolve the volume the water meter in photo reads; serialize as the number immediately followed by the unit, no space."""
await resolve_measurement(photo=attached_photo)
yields 6585.2gal
